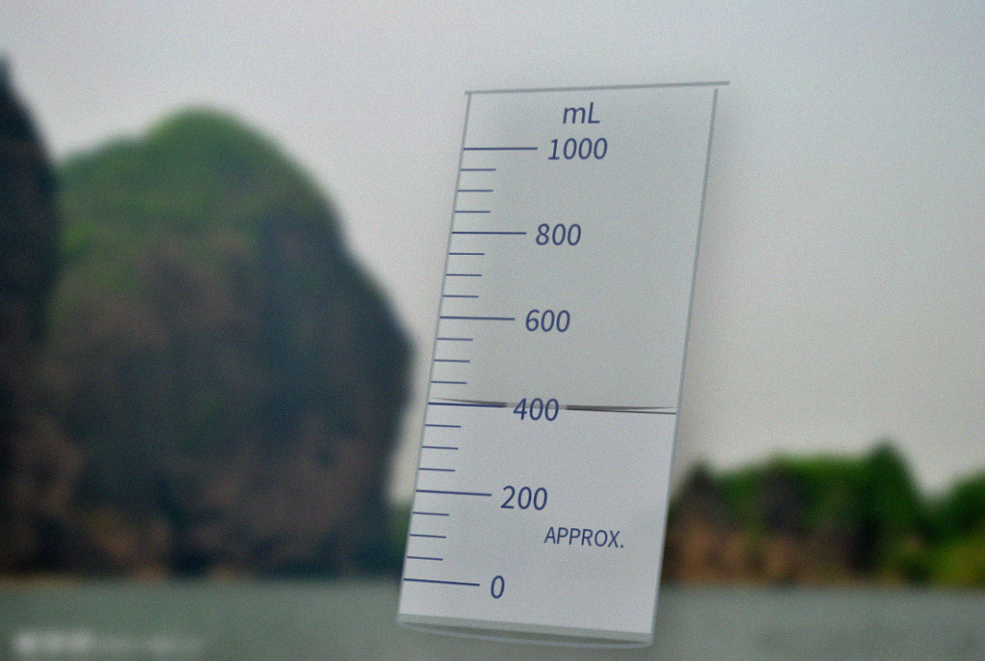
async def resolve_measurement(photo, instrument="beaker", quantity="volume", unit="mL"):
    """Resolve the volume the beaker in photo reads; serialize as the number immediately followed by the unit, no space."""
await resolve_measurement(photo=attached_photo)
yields 400mL
